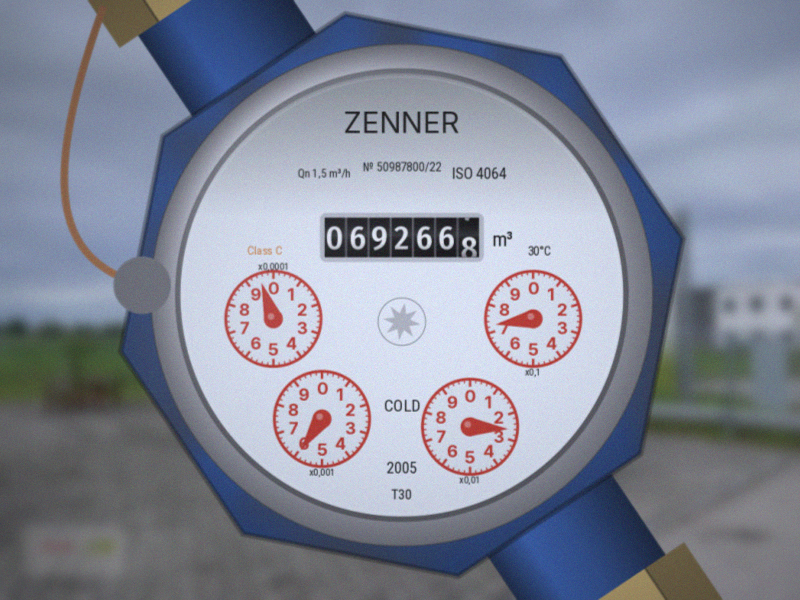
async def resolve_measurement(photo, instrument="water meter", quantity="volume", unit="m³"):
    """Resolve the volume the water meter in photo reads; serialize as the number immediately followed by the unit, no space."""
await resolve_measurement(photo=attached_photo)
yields 692667.7259m³
